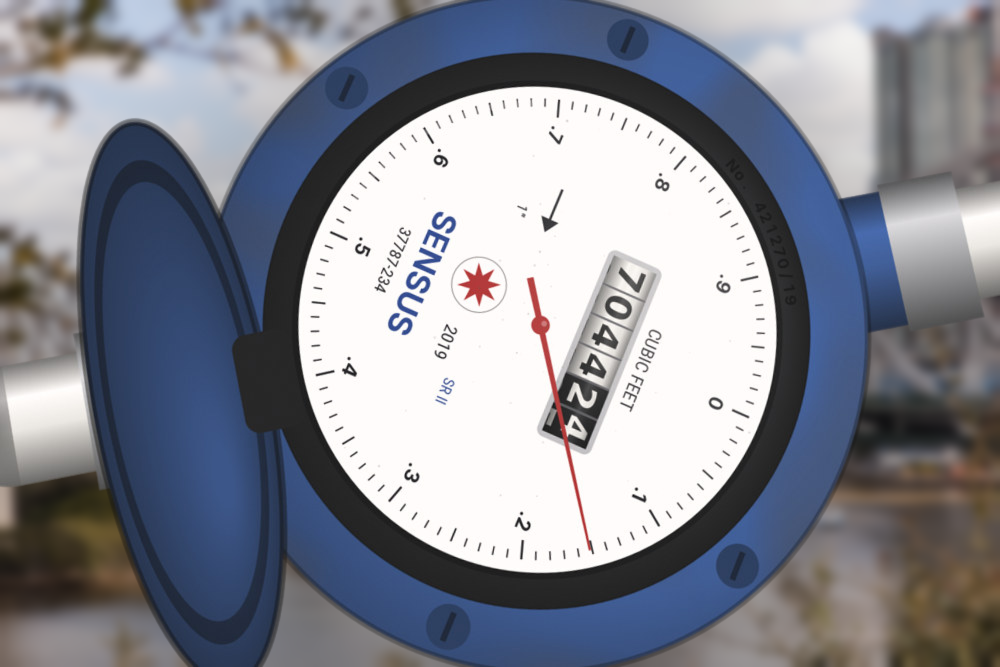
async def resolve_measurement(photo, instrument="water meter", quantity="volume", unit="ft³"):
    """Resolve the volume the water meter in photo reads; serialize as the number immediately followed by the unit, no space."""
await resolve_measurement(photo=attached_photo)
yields 704424.15ft³
